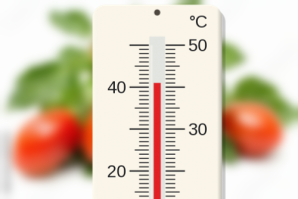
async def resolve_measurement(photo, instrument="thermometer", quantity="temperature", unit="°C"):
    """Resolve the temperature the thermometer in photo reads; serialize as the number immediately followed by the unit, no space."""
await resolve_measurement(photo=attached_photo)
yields 41°C
